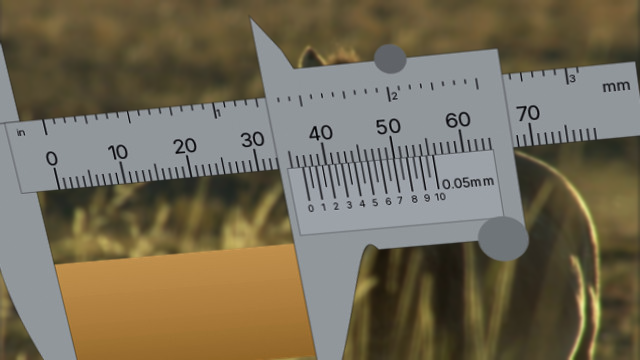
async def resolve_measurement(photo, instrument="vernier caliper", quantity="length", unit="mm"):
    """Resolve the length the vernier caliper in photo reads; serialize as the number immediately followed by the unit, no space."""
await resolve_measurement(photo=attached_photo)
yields 36.6mm
